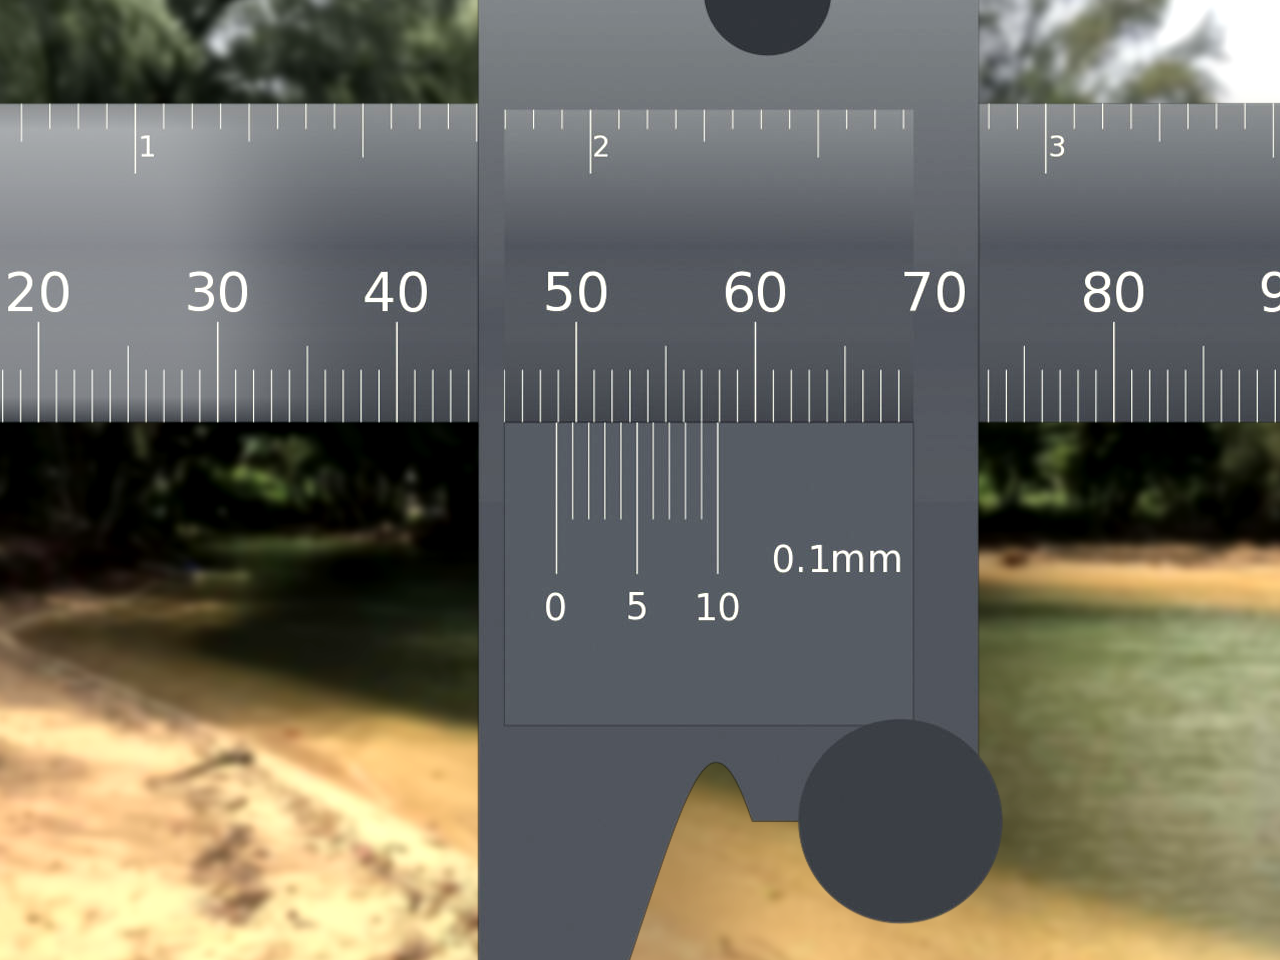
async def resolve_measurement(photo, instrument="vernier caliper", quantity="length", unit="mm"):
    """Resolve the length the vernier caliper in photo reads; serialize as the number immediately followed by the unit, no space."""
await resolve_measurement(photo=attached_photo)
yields 48.9mm
